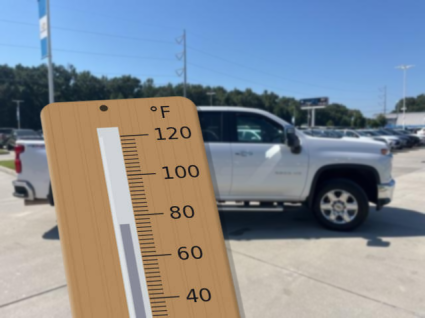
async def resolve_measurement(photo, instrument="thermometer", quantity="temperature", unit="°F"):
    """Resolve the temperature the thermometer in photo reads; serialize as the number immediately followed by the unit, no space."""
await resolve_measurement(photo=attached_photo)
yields 76°F
